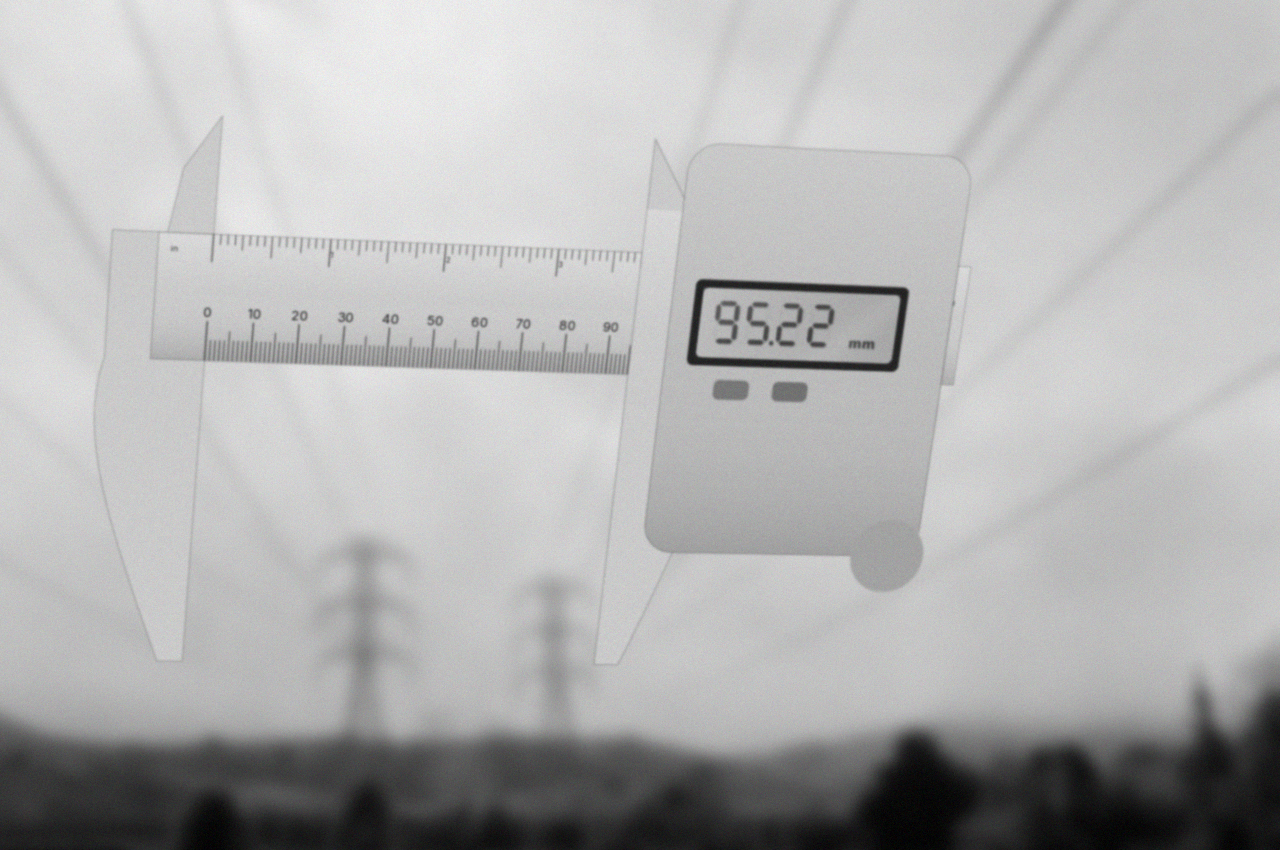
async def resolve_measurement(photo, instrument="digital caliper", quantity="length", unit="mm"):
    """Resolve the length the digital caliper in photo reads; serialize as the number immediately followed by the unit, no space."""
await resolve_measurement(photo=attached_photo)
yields 95.22mm
